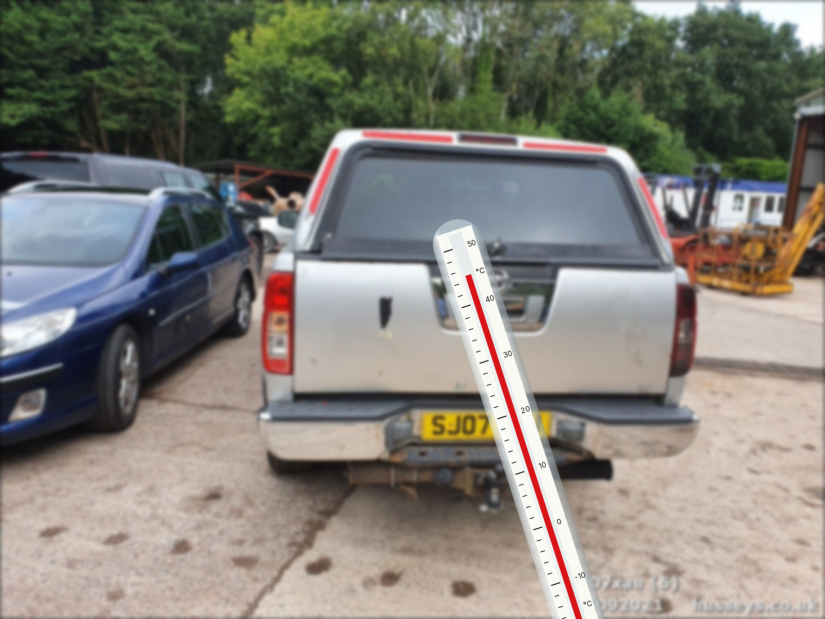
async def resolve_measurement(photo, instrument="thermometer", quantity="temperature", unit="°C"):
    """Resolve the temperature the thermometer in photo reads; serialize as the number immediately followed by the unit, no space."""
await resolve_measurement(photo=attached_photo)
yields 45°C
